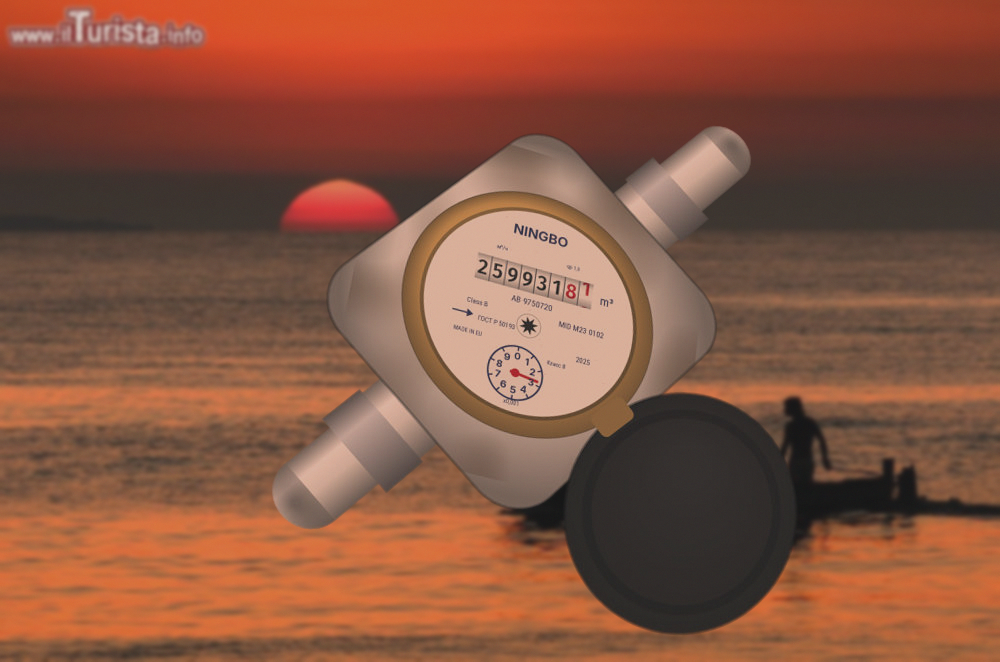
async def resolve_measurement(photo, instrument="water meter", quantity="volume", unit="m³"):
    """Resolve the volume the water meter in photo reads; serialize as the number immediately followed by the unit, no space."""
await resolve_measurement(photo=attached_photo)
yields 259931.812m³
